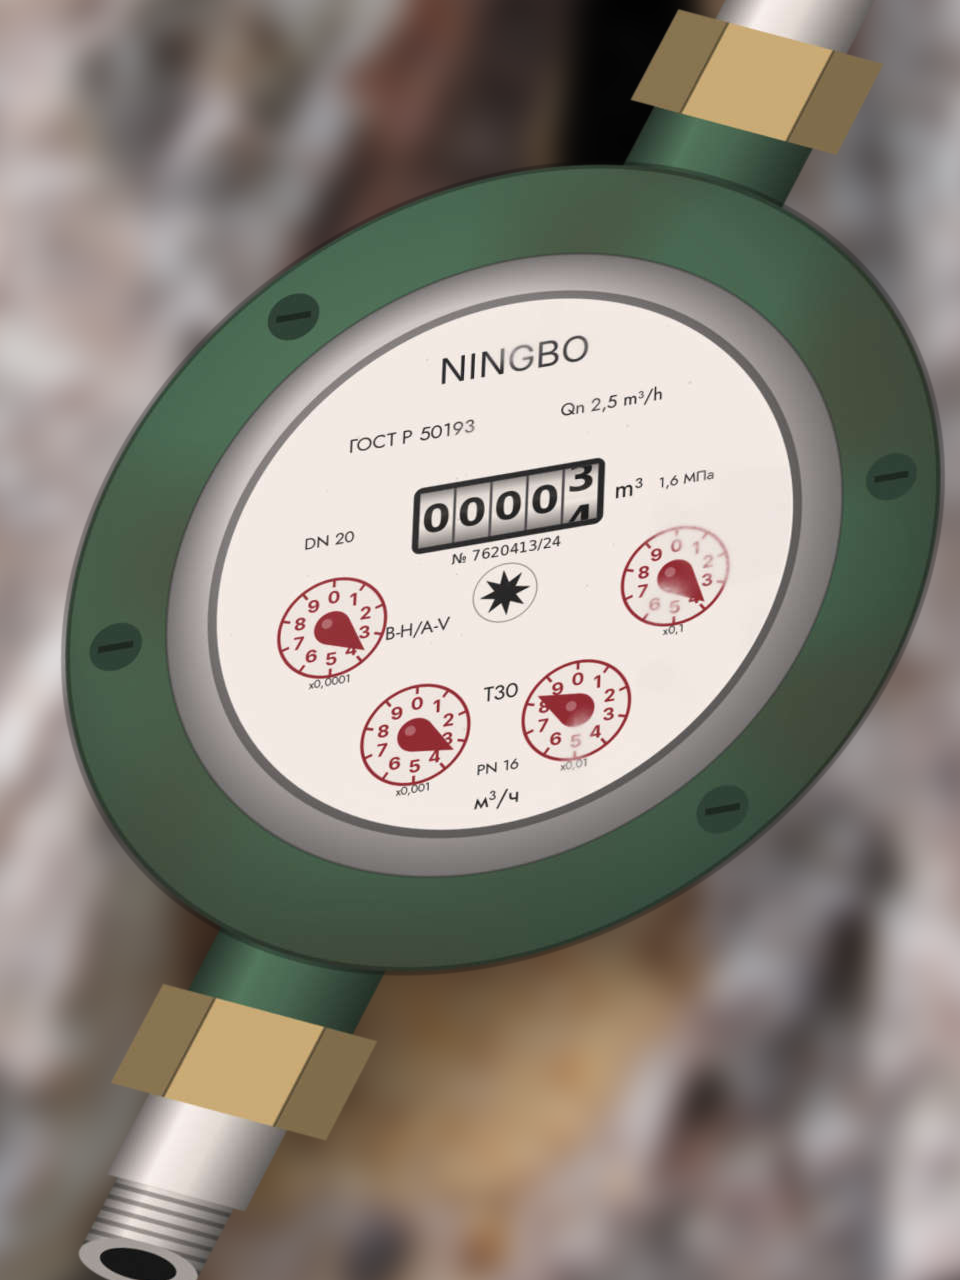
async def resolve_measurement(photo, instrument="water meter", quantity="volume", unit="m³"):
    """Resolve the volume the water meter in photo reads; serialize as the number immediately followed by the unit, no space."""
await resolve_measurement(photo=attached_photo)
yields 3.3833m³
